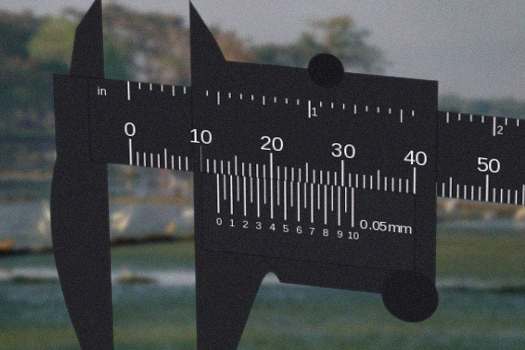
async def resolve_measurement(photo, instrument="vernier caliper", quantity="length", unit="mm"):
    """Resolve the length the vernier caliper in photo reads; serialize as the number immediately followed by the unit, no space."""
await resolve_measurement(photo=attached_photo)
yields 12.4mm
